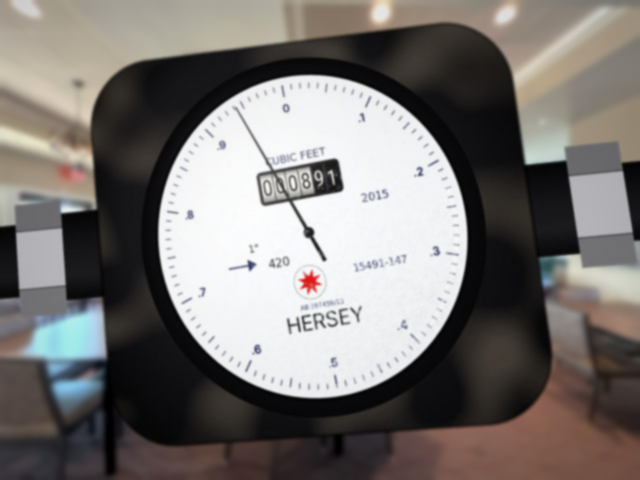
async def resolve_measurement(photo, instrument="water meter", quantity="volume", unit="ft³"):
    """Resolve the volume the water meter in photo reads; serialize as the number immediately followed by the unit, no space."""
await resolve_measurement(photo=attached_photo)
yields 890.94ft³
